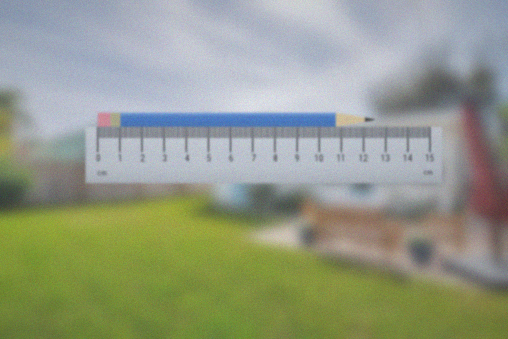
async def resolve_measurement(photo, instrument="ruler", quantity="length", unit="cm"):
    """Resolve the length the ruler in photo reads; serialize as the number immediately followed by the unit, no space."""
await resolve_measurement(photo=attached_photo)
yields 12.5cm
